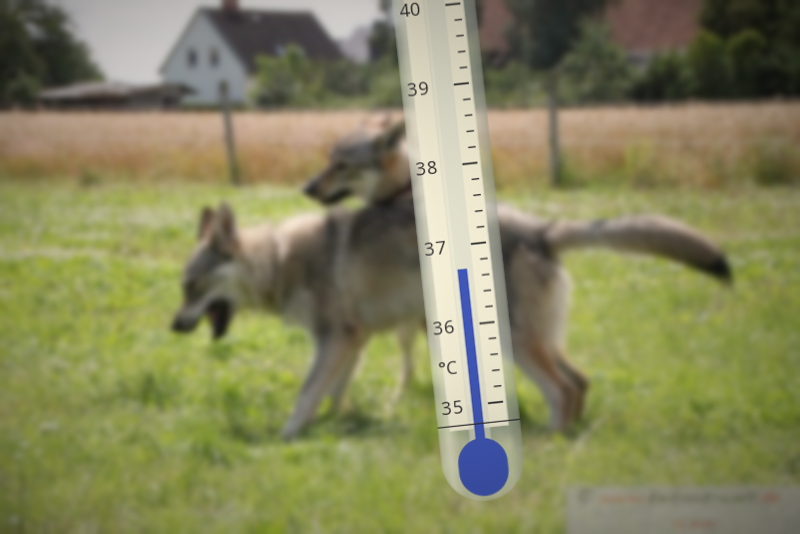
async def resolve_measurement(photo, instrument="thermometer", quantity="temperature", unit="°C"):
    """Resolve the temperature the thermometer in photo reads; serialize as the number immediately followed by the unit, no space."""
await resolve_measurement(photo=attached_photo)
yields 36.7°C
